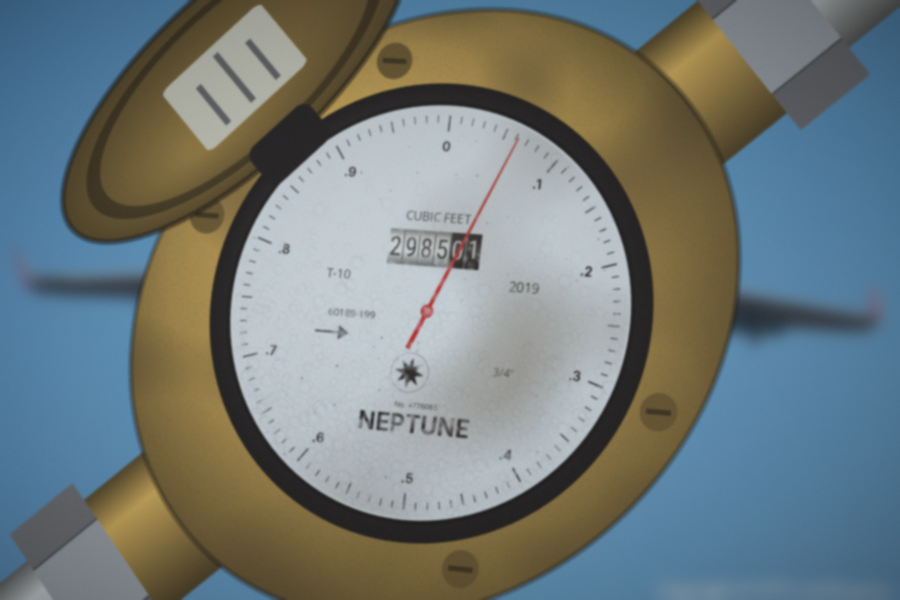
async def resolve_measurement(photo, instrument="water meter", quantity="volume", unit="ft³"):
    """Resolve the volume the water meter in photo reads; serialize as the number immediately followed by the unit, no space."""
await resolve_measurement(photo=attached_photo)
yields 298501.06ft³
